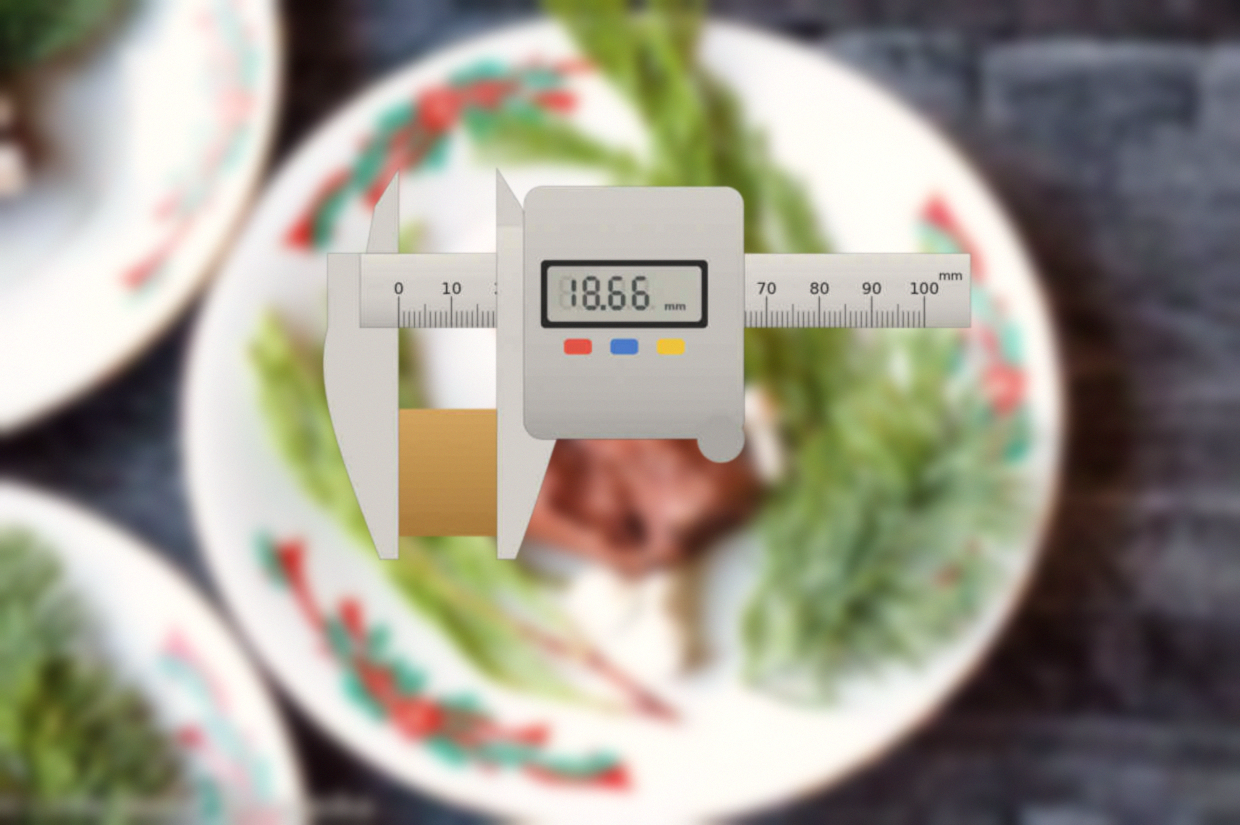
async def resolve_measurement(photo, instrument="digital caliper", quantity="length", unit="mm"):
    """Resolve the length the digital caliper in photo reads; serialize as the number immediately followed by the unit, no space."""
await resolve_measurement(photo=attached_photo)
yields 18.66mm
